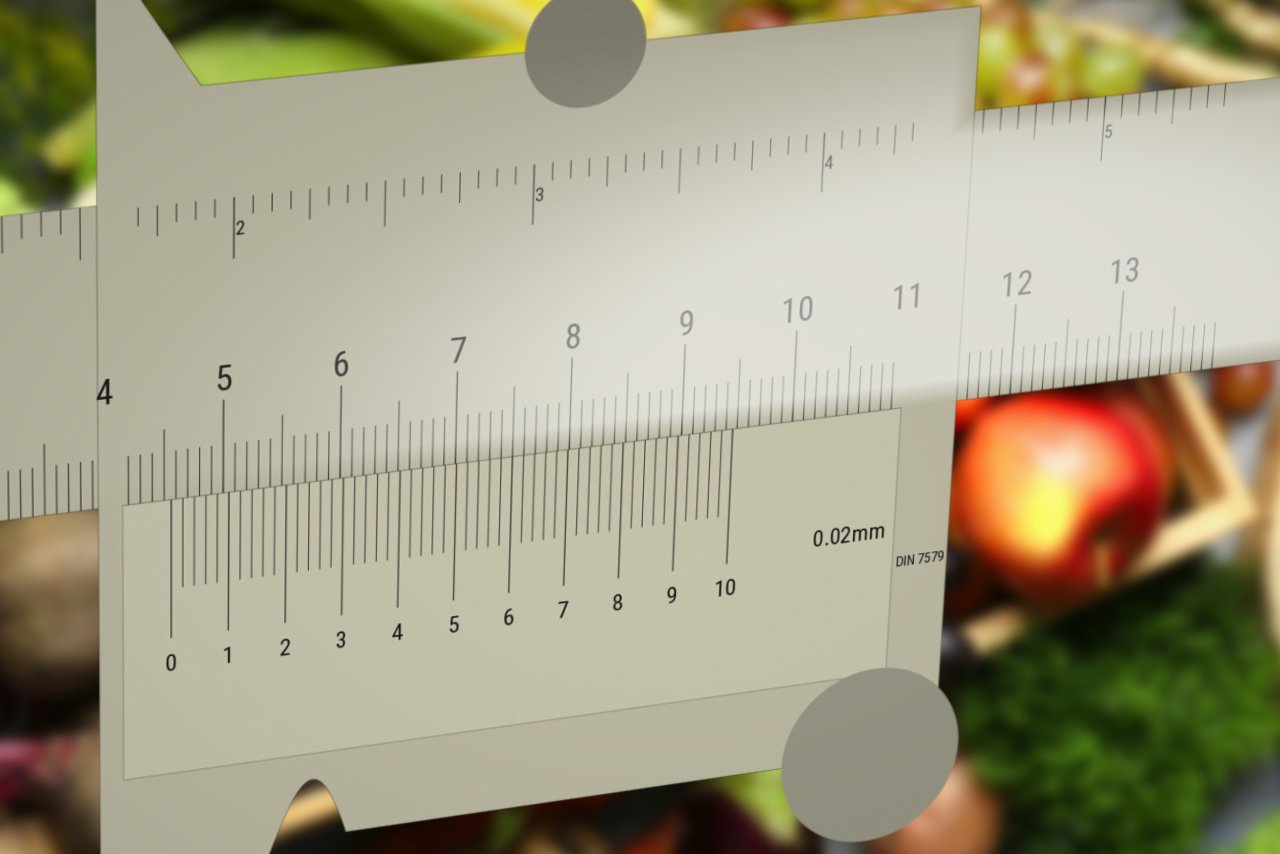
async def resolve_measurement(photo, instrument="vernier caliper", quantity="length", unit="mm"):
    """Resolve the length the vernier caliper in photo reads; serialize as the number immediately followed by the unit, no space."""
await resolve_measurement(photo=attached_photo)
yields 45.6mm
